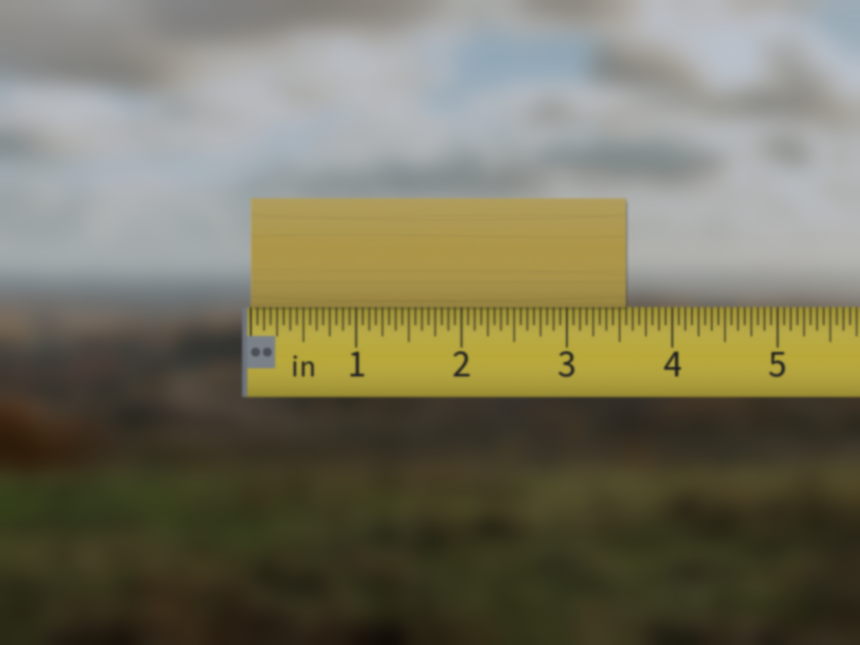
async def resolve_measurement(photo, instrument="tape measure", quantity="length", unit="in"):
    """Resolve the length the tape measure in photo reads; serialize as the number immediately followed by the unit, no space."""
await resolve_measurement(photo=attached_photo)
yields 3.5625in
